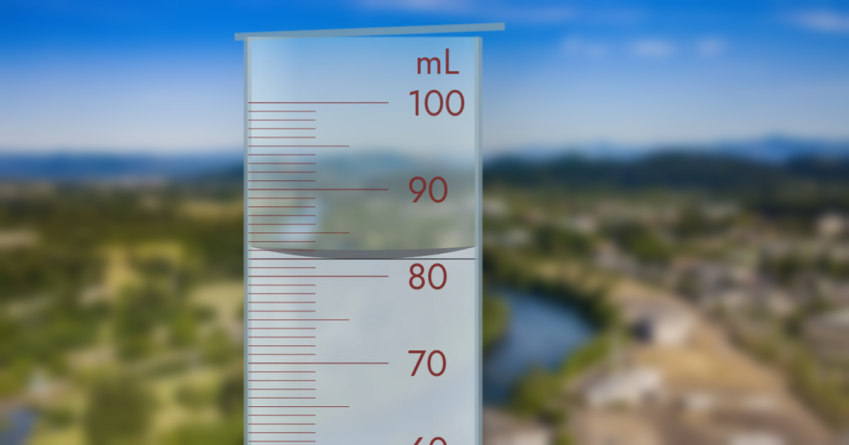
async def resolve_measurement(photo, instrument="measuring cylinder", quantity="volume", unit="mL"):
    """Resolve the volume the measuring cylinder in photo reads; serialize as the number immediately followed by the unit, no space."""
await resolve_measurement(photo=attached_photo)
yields 82mL
